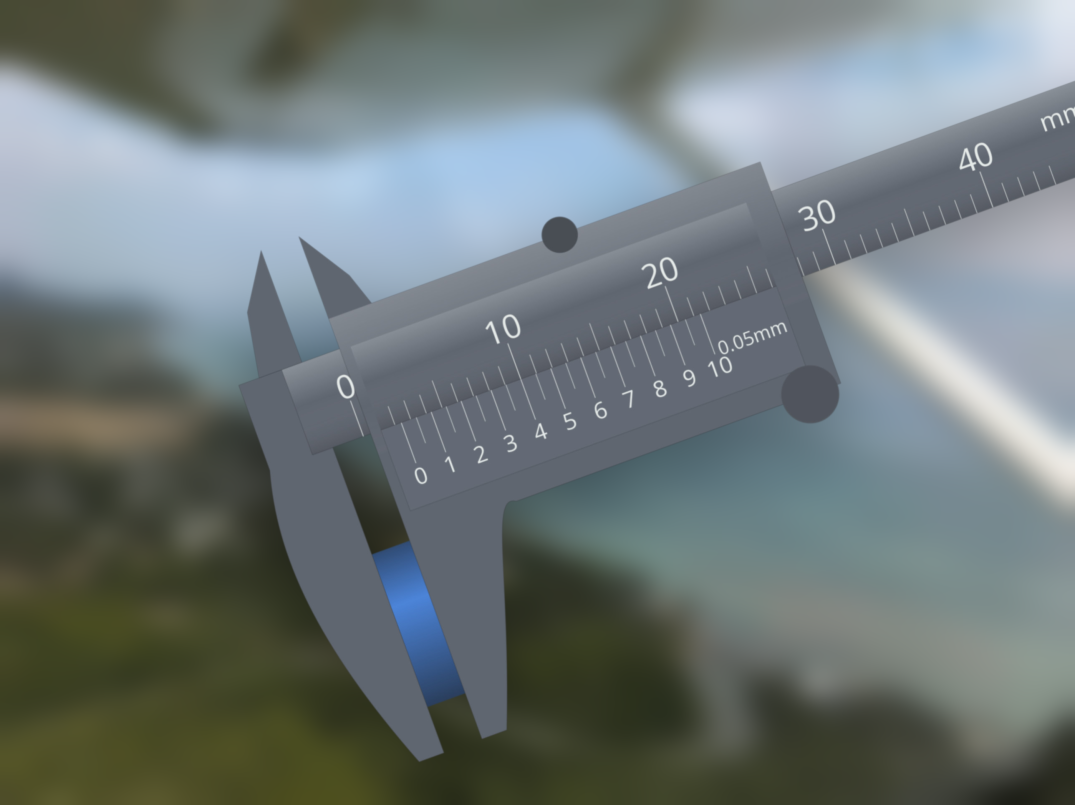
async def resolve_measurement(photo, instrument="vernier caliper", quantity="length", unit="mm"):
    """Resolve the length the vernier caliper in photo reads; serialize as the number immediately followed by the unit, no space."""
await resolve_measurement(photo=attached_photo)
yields 2.4mm
